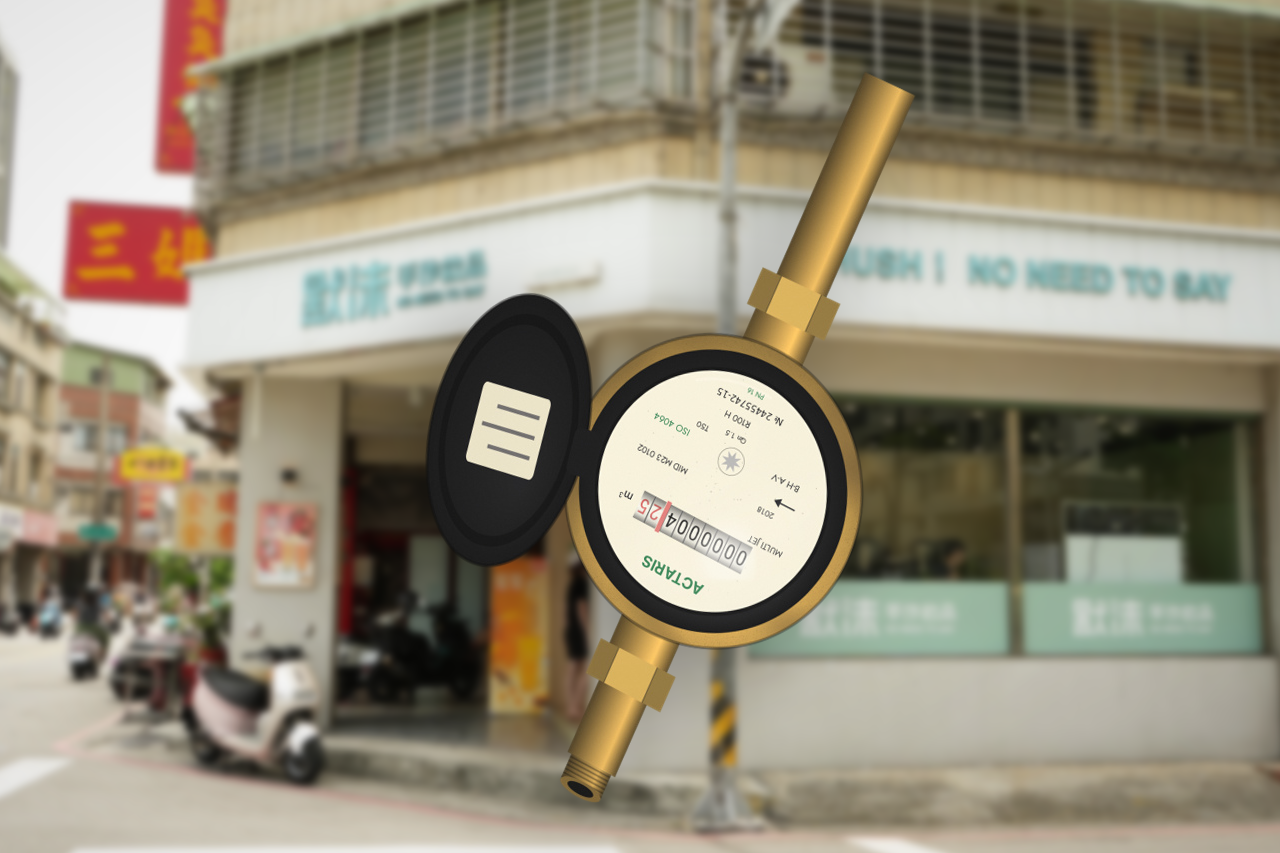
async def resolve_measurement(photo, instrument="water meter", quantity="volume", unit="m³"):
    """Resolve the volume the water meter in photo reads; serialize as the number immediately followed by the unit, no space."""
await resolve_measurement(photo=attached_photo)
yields 4.25m³
